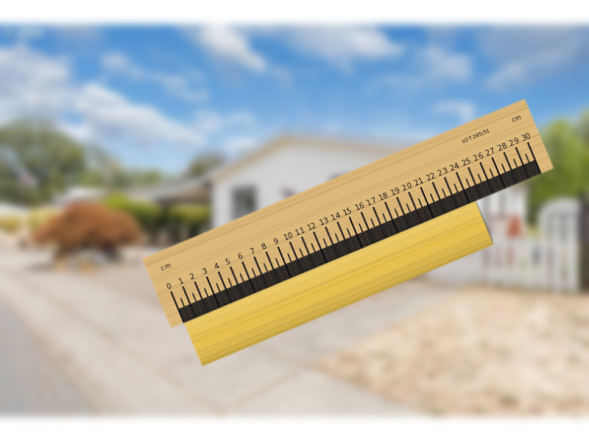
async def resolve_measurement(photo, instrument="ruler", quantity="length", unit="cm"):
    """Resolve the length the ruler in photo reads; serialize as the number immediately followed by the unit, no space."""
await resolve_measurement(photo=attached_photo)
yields 24.5cm
